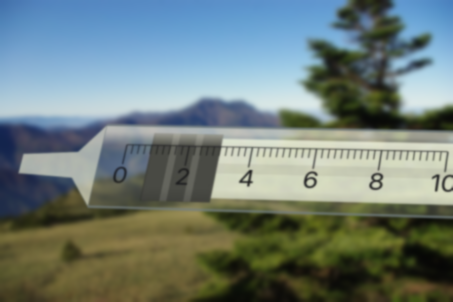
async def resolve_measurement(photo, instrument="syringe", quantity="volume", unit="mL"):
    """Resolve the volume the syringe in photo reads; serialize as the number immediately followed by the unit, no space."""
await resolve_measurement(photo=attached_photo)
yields 0.8mL
